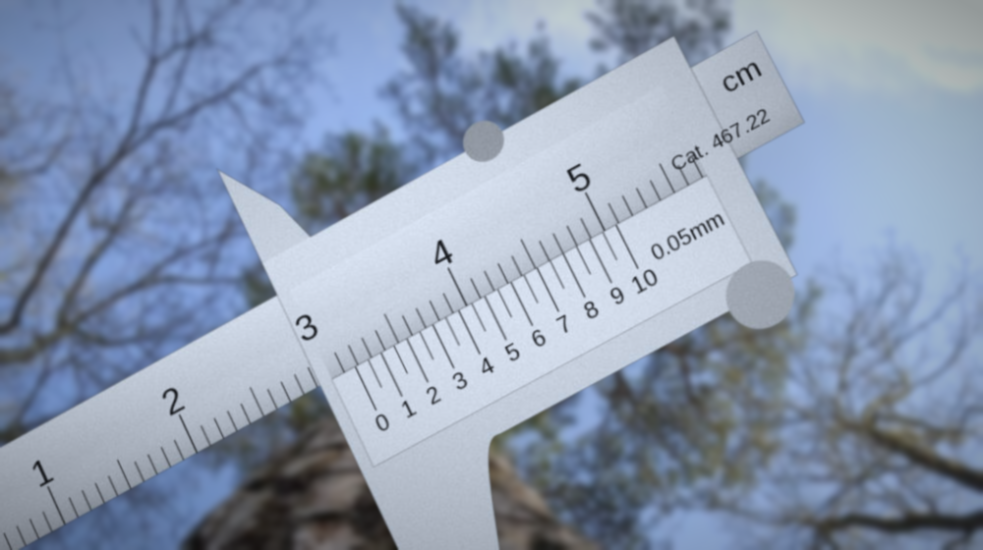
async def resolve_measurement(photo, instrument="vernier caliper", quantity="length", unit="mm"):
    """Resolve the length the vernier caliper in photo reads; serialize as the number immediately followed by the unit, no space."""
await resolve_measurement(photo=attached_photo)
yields 31.8mm
